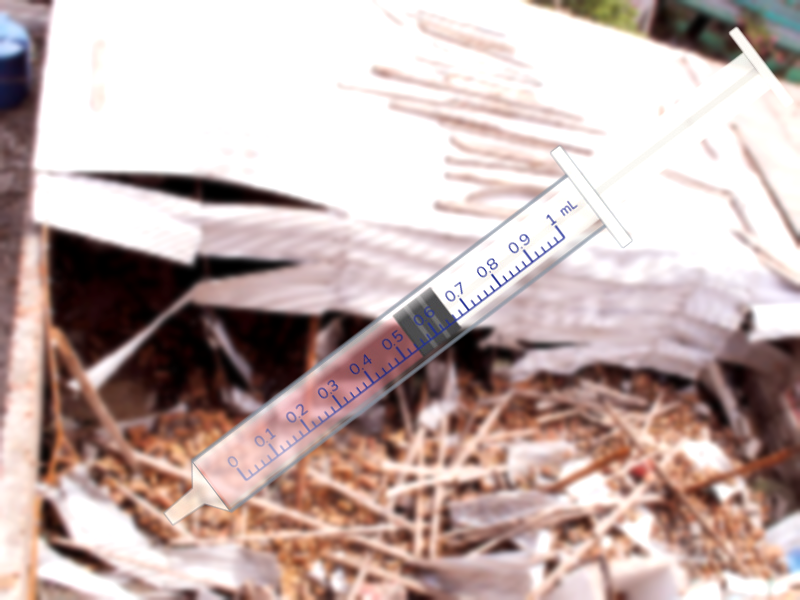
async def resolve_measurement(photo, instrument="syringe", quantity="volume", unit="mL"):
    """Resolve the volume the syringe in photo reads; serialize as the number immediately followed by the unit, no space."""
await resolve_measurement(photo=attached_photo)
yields 0.54mL
